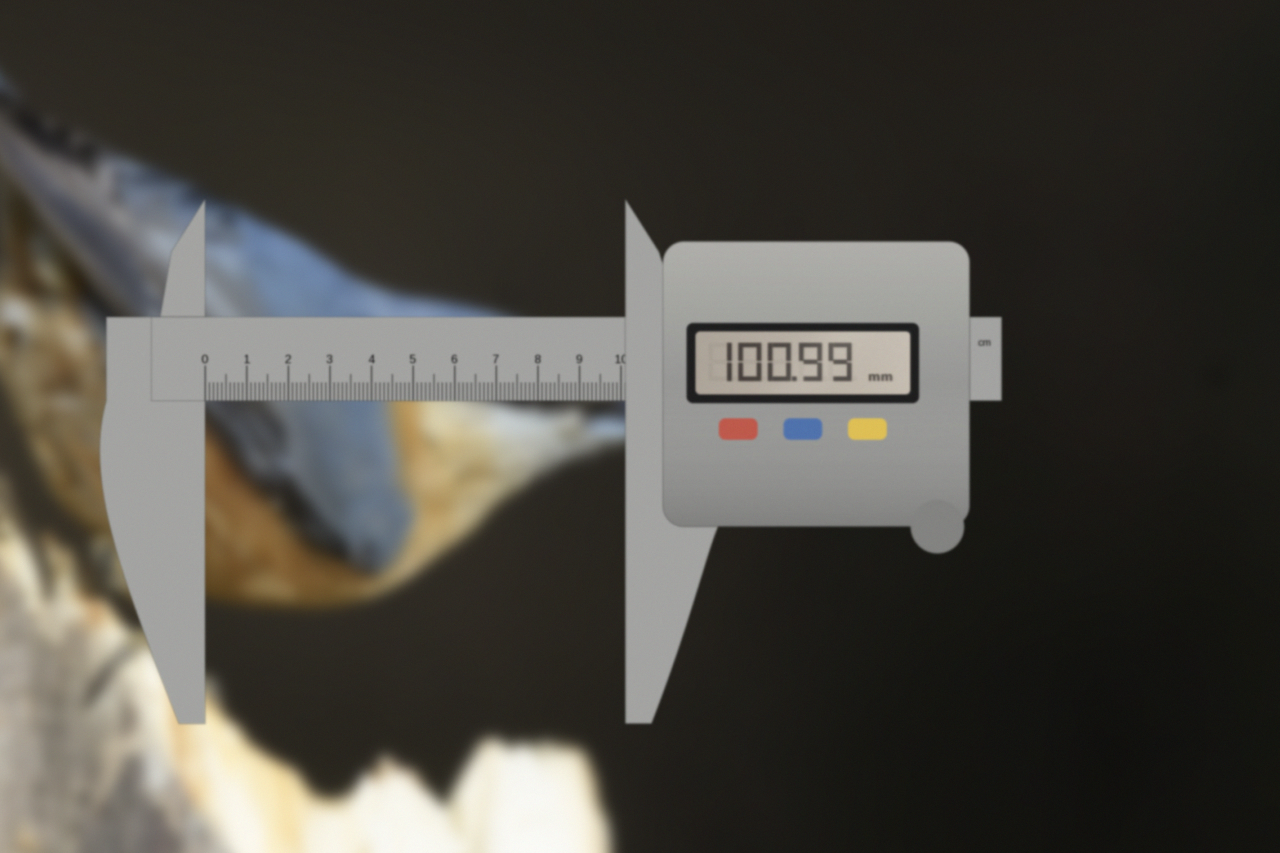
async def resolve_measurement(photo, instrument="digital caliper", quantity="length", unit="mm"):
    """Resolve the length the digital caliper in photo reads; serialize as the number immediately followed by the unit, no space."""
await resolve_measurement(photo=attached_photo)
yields 100.99mm
